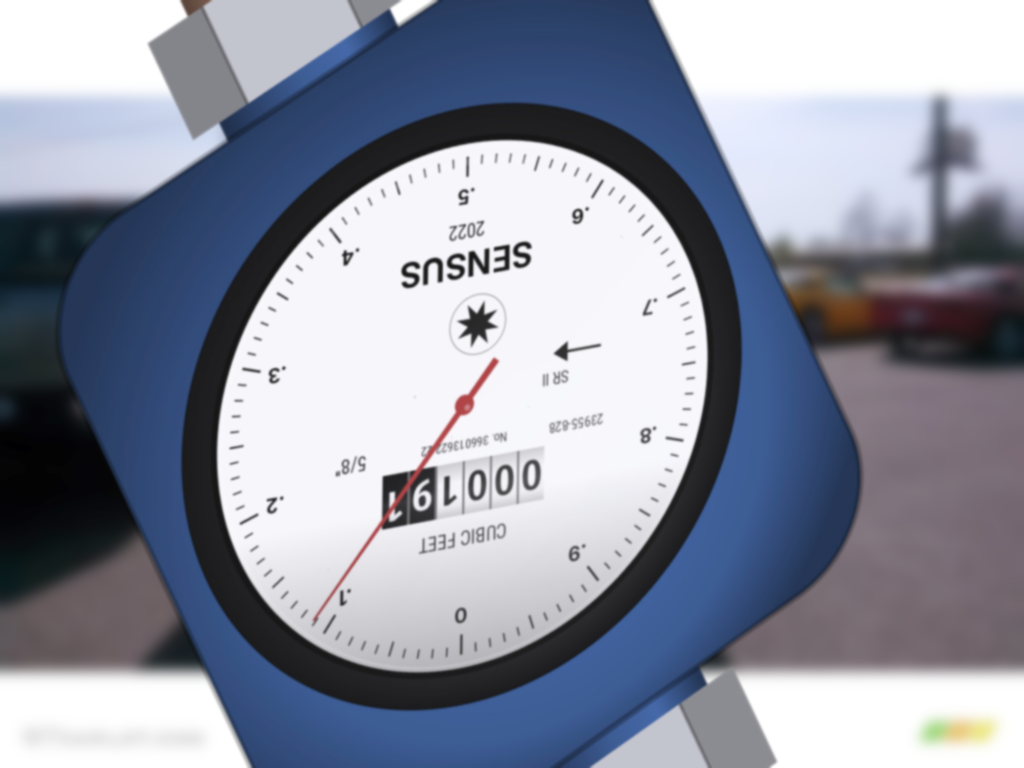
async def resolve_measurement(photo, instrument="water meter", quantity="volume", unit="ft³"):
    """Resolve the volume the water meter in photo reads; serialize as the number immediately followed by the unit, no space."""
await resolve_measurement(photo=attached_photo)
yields 191.11ft³
